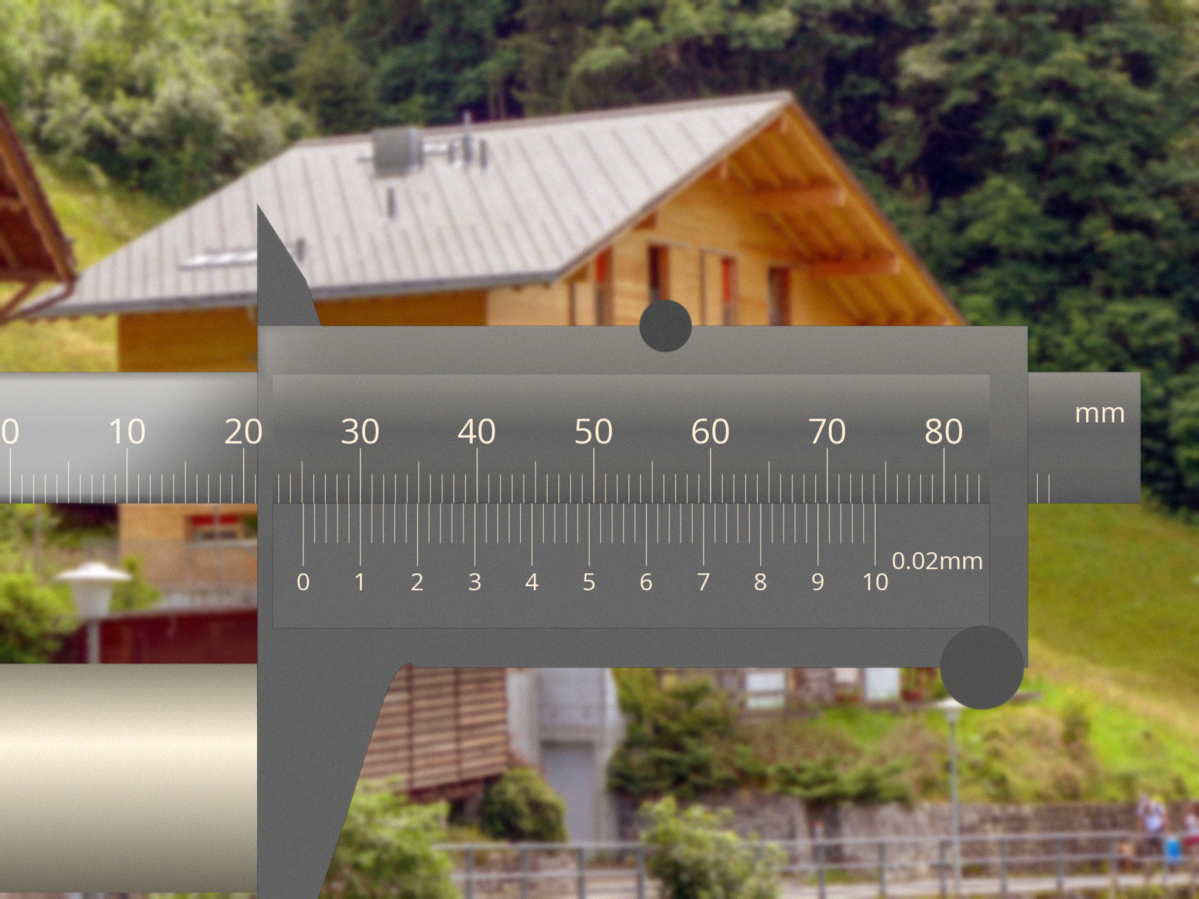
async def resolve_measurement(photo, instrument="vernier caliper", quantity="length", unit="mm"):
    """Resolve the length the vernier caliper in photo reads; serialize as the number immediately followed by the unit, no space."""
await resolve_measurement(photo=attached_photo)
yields 25.1mm
